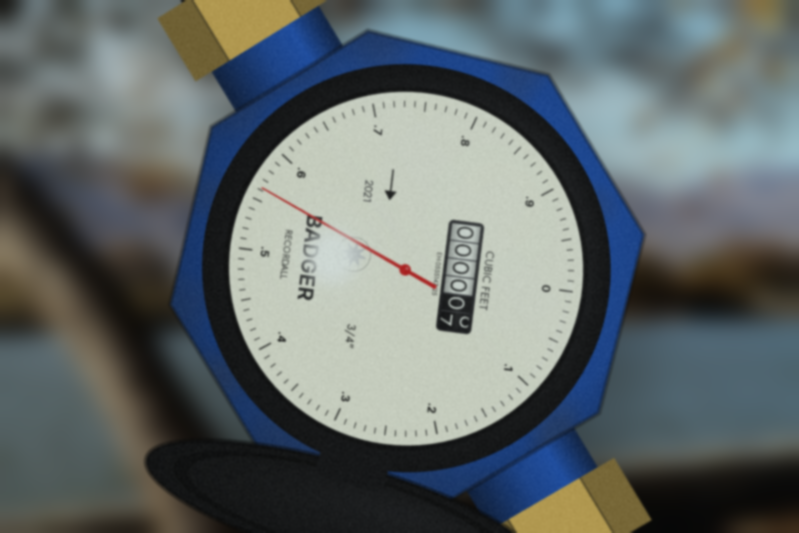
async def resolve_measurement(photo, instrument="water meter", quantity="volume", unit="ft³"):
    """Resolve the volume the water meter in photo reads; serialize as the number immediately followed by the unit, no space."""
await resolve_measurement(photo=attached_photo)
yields 6.56ft³
